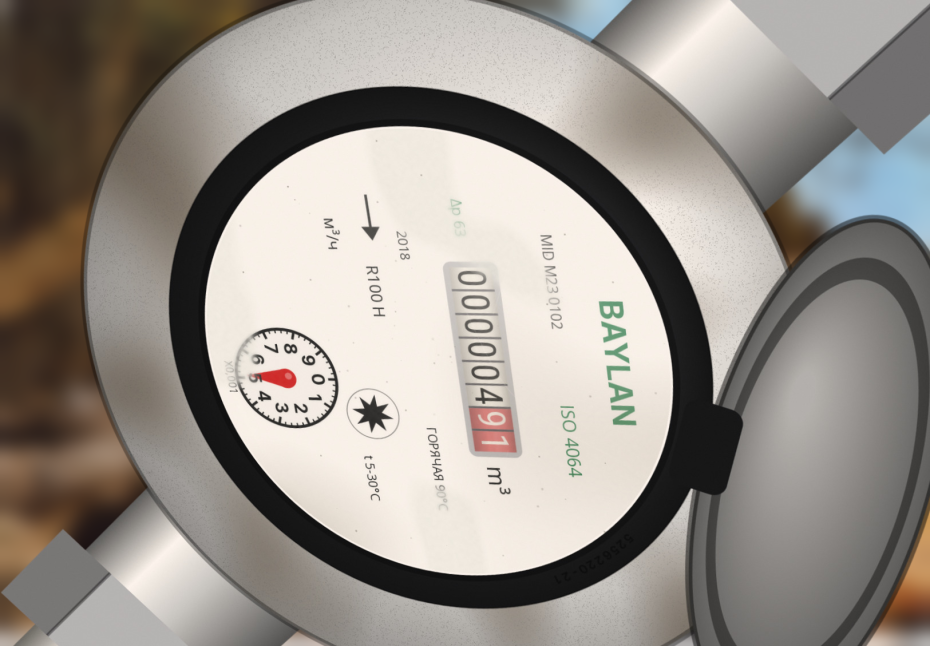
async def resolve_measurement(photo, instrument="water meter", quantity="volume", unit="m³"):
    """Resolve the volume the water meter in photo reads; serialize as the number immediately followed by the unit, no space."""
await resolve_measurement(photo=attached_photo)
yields 4.915m³
